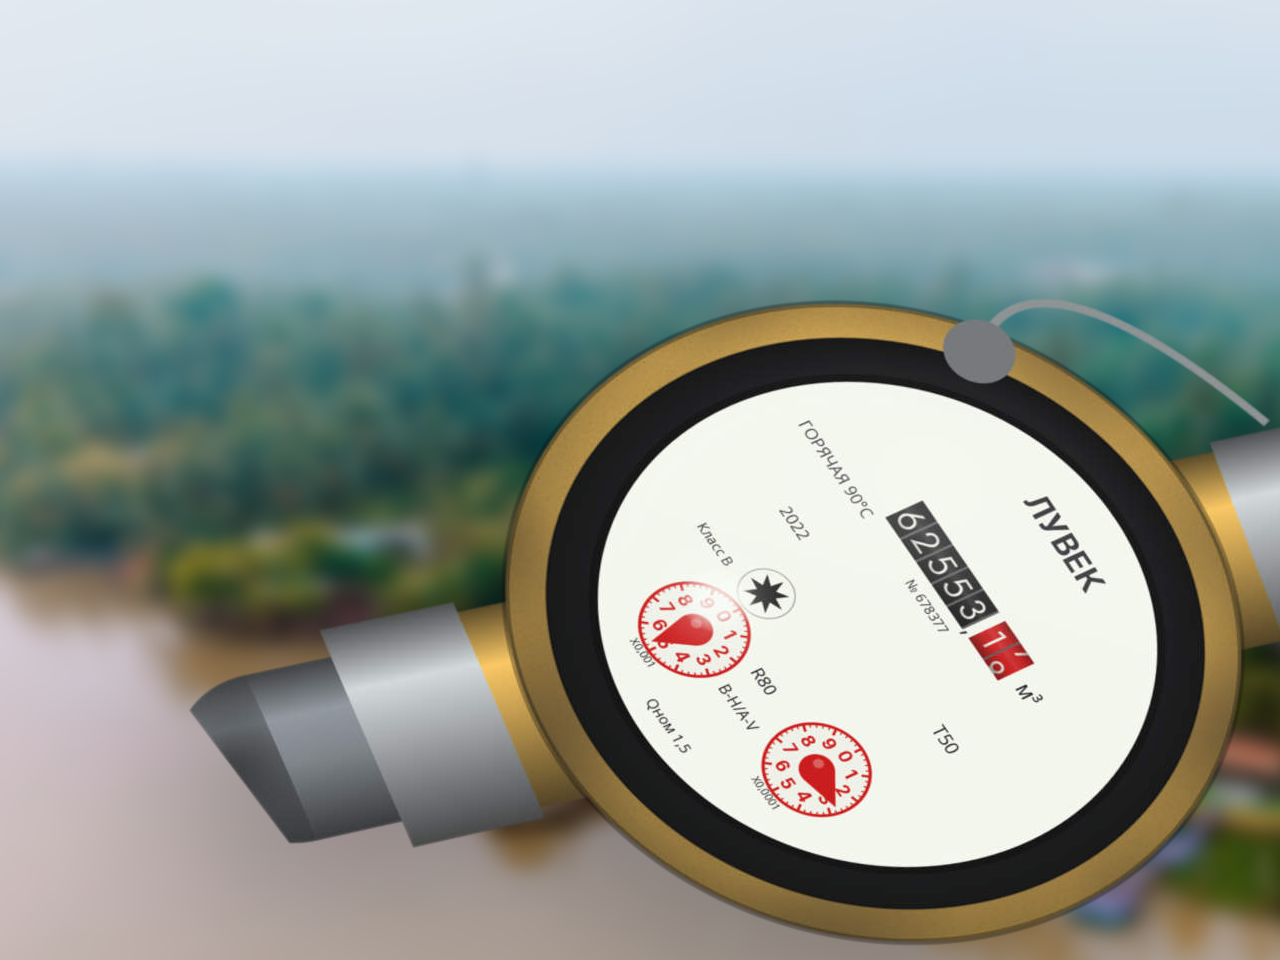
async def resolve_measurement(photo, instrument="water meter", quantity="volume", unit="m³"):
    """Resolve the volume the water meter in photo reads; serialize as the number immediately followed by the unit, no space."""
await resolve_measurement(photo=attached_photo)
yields 62553.1752m³
